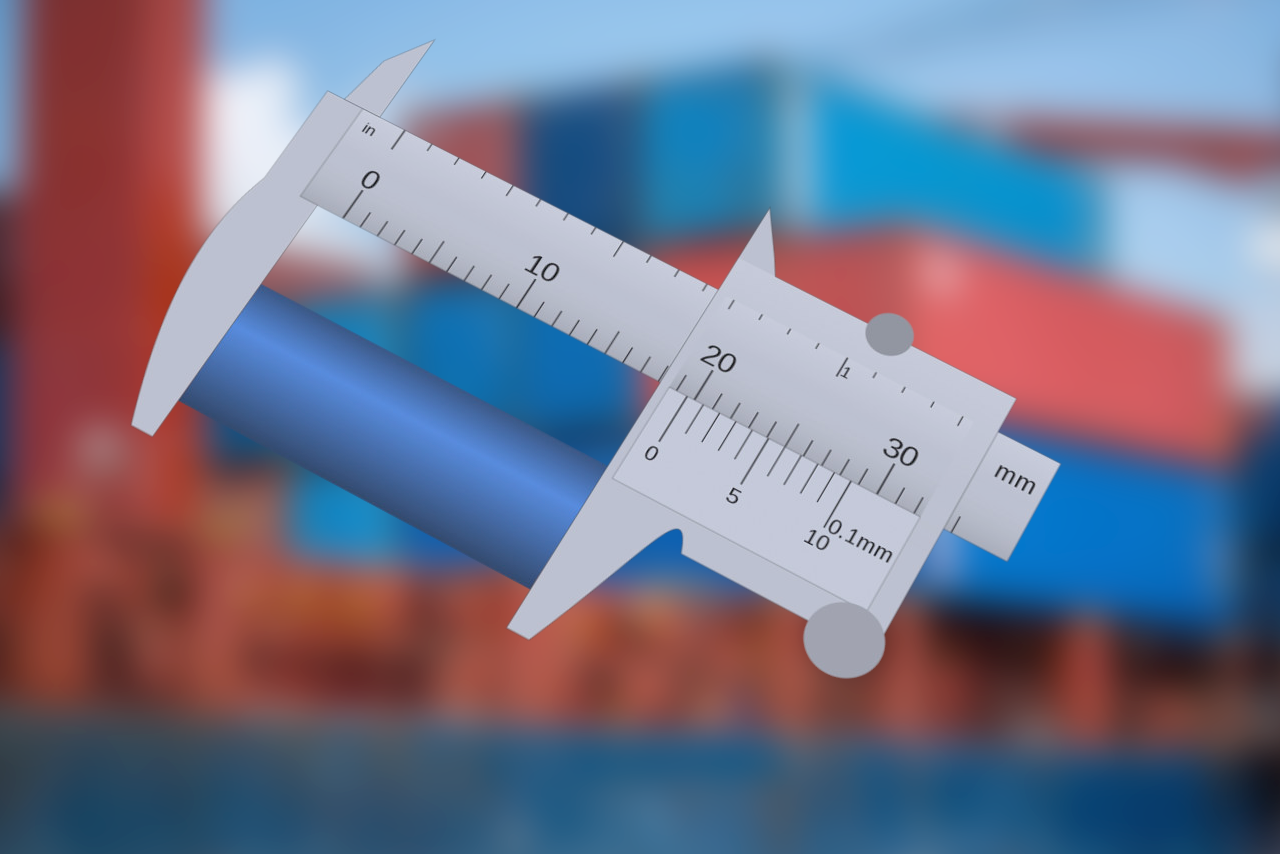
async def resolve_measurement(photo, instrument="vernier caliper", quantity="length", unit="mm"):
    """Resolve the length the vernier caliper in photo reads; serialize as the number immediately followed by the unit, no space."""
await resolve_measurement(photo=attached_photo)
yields 19.6mm
